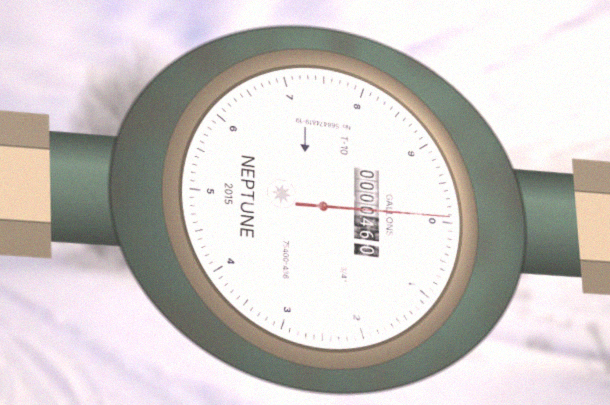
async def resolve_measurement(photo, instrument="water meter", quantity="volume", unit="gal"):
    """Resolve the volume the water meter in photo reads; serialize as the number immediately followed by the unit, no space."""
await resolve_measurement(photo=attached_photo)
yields 459.9gal
